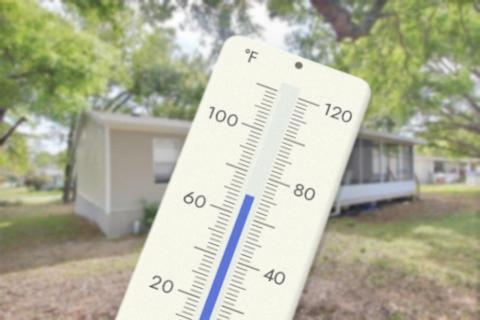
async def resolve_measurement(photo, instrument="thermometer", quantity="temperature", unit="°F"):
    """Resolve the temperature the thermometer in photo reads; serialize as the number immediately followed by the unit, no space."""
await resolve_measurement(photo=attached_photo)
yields 70°F
